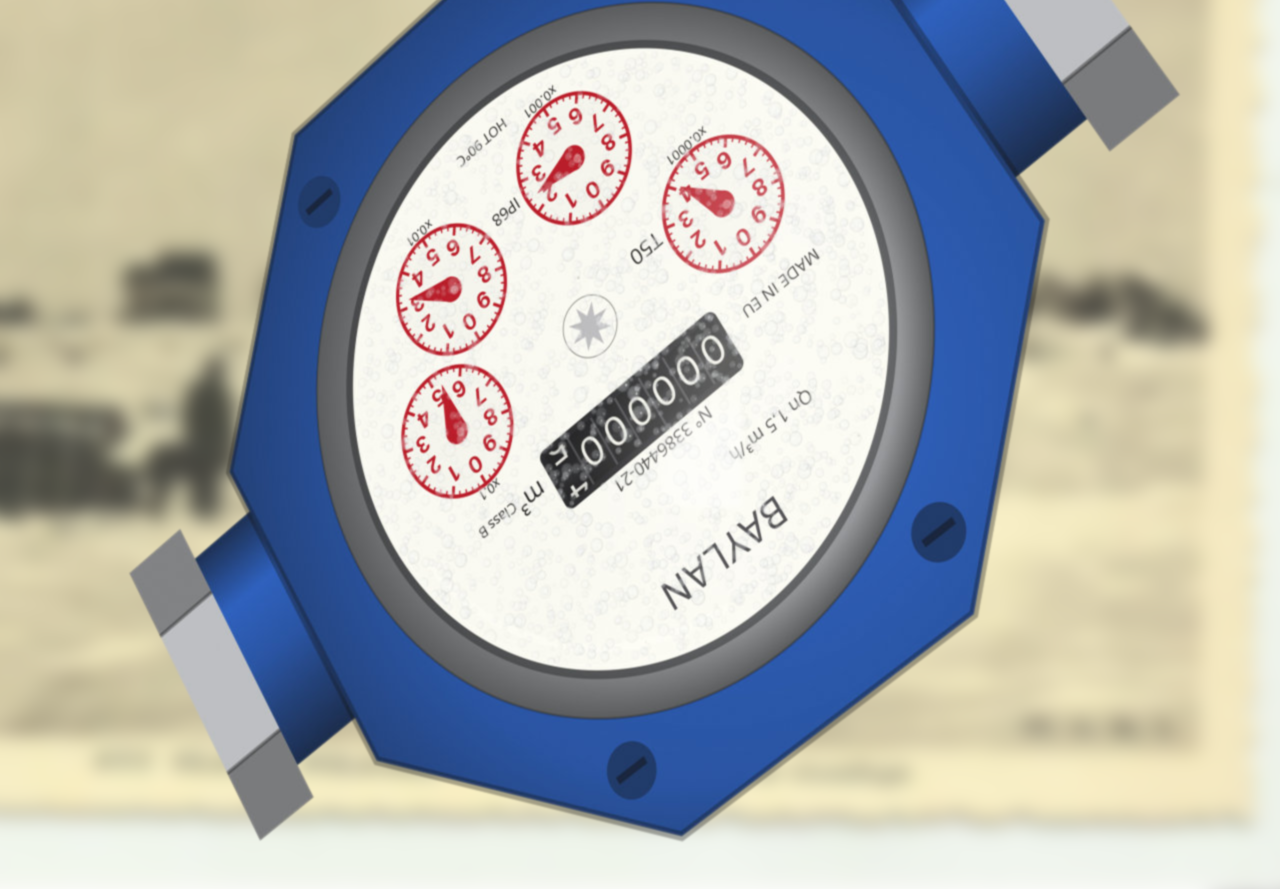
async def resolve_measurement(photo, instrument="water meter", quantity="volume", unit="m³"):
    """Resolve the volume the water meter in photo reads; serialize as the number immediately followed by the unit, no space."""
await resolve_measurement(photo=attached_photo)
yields 4.5324m³
